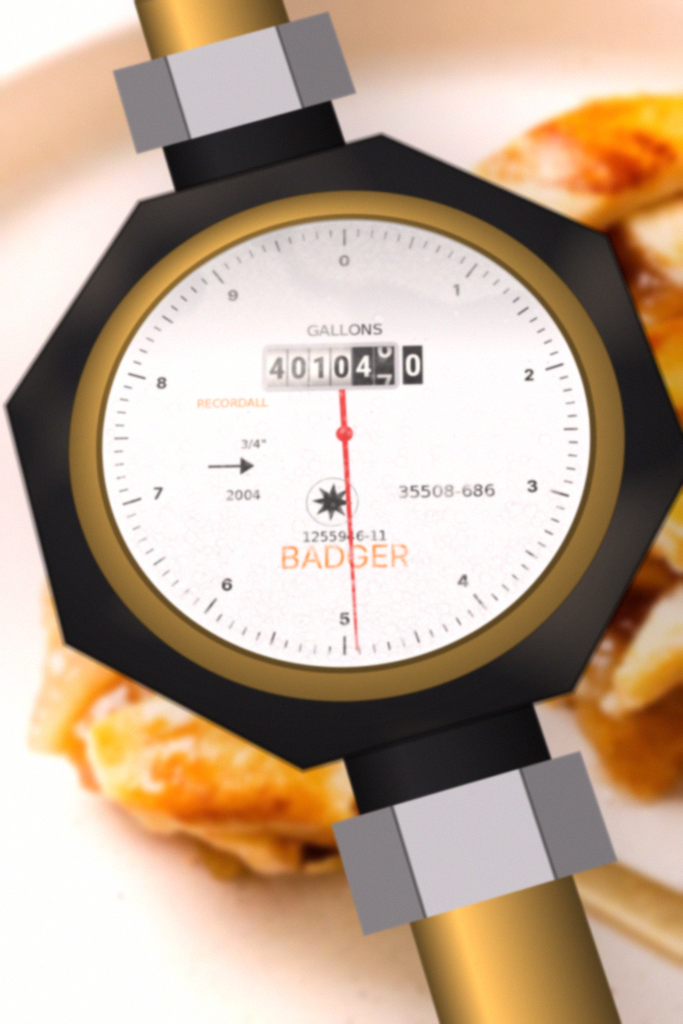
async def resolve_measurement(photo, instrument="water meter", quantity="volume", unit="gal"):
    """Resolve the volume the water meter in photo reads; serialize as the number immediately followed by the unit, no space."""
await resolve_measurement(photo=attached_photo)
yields 4010464.9gal
